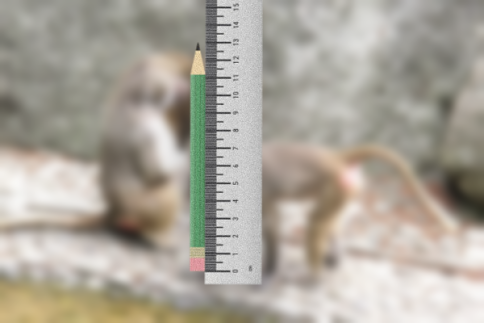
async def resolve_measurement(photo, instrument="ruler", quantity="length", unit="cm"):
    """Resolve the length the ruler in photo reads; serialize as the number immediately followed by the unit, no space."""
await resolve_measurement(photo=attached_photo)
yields 13cm
